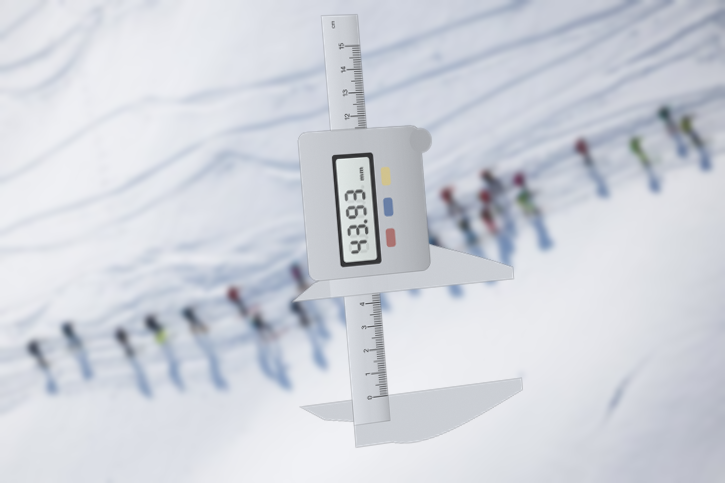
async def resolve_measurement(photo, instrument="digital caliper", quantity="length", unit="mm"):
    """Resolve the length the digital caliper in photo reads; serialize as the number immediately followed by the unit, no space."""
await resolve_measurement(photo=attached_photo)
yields 43.93mm
